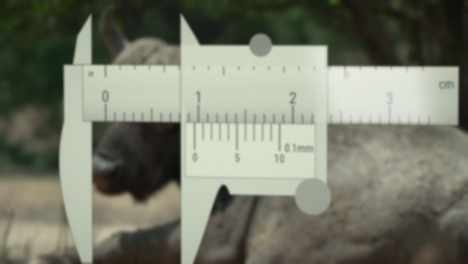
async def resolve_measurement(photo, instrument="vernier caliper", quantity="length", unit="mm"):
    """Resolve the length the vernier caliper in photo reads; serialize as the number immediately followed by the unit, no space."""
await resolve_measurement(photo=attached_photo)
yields 9.6mm
